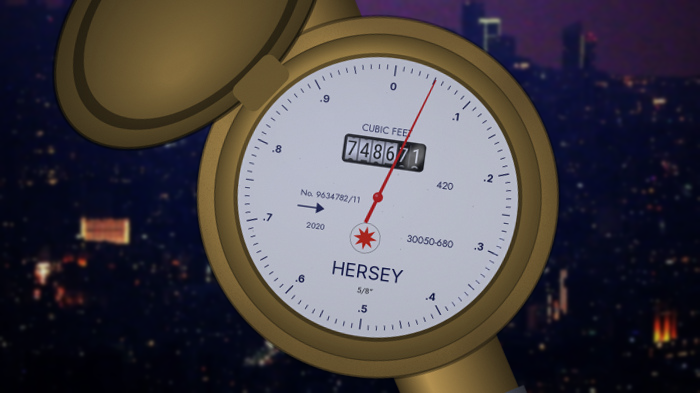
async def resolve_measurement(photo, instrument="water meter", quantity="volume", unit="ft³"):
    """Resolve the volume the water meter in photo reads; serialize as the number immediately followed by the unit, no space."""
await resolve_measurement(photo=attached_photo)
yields 748671.05ft³
